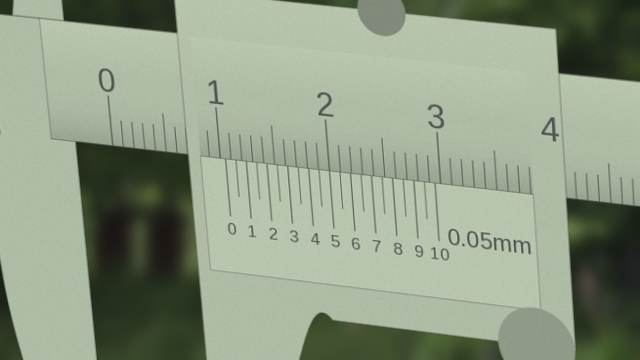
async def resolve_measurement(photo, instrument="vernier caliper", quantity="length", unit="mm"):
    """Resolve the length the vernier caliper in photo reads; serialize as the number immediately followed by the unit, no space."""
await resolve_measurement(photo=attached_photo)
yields 10.5mm
